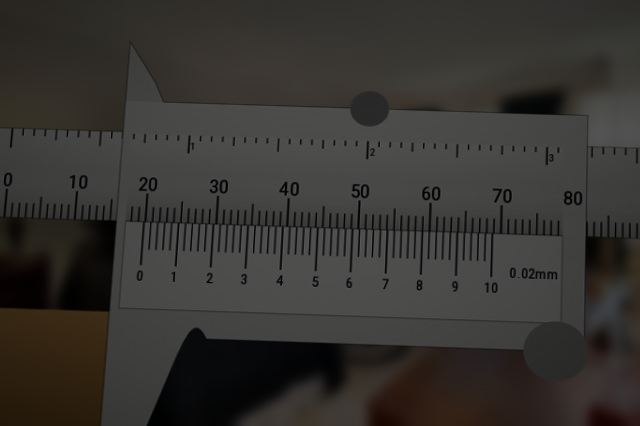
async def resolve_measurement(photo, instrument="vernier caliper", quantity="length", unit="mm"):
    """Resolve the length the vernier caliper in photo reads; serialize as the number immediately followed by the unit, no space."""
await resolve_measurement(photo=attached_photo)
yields 19.8mm
